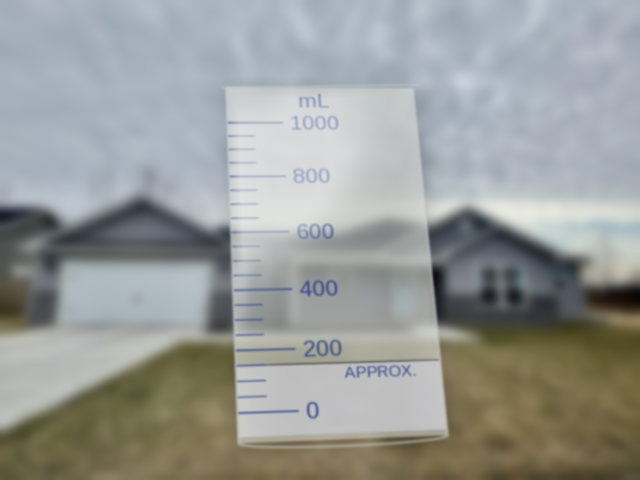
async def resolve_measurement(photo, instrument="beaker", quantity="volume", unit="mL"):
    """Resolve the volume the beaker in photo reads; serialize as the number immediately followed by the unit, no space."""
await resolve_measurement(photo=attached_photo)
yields 150mL
